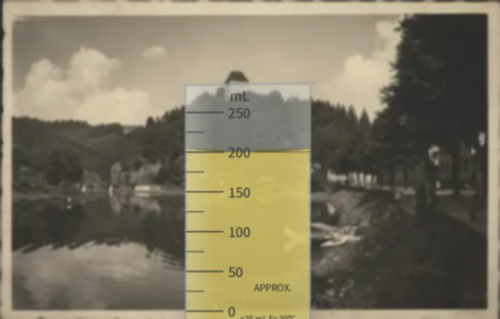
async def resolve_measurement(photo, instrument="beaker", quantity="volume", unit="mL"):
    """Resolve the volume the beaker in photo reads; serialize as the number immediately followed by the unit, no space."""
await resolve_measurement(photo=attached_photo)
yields 200mL
